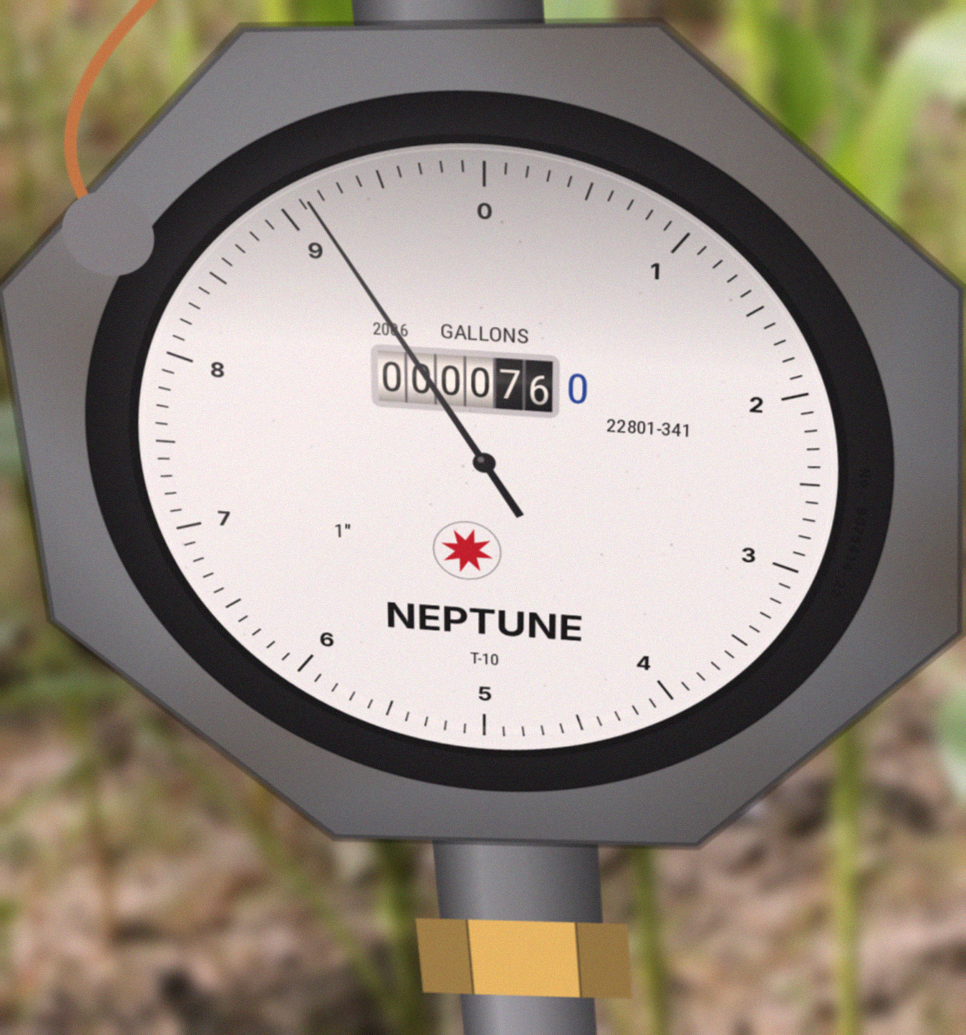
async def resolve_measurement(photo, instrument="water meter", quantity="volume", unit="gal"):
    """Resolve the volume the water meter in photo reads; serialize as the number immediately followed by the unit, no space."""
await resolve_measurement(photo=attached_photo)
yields 759.1gal
